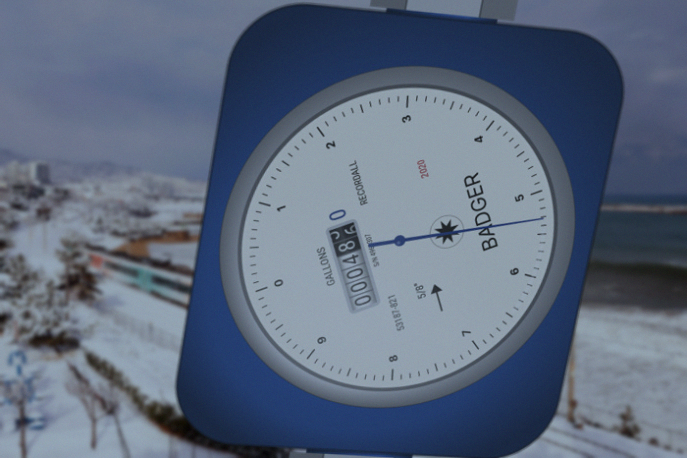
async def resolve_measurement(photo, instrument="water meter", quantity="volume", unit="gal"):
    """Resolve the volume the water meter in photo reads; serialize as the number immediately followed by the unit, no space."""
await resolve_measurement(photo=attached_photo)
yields 4855.3gal
